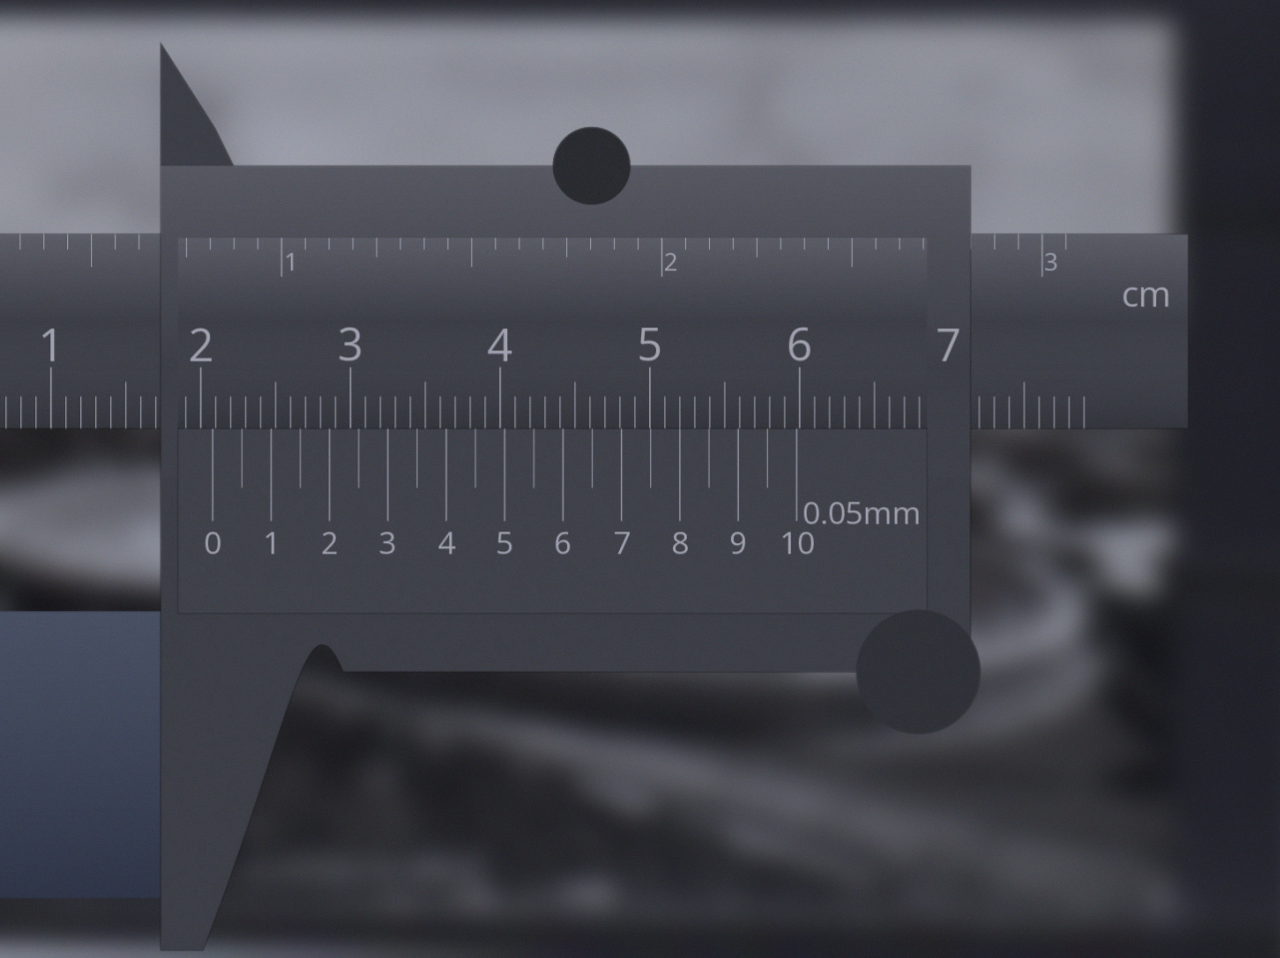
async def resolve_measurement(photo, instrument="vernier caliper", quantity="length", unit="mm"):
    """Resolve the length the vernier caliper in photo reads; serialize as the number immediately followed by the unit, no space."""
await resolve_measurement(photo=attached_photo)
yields 20.8mm
